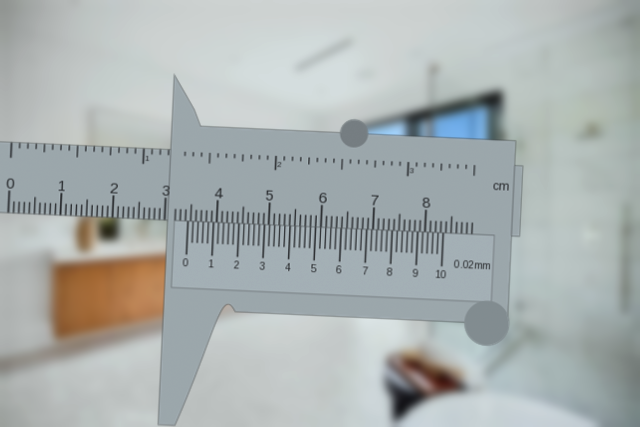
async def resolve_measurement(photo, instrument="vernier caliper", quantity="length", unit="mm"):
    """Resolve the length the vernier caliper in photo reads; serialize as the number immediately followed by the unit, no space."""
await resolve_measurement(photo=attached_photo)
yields 34.5mm
